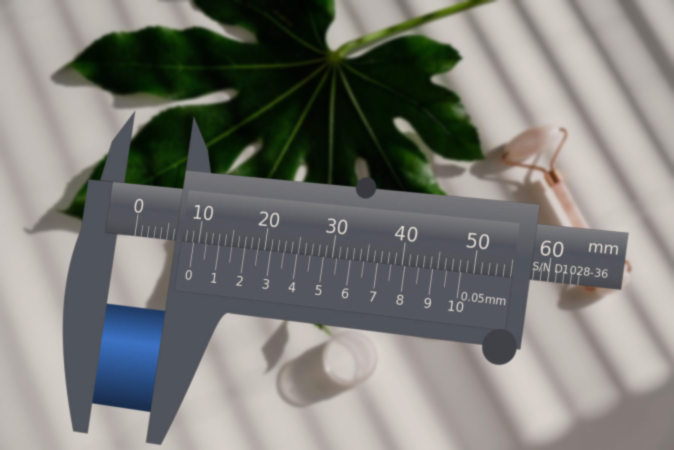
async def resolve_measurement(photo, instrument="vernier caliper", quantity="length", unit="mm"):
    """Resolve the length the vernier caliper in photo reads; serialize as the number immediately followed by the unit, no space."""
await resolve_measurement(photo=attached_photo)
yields 9.2mm
